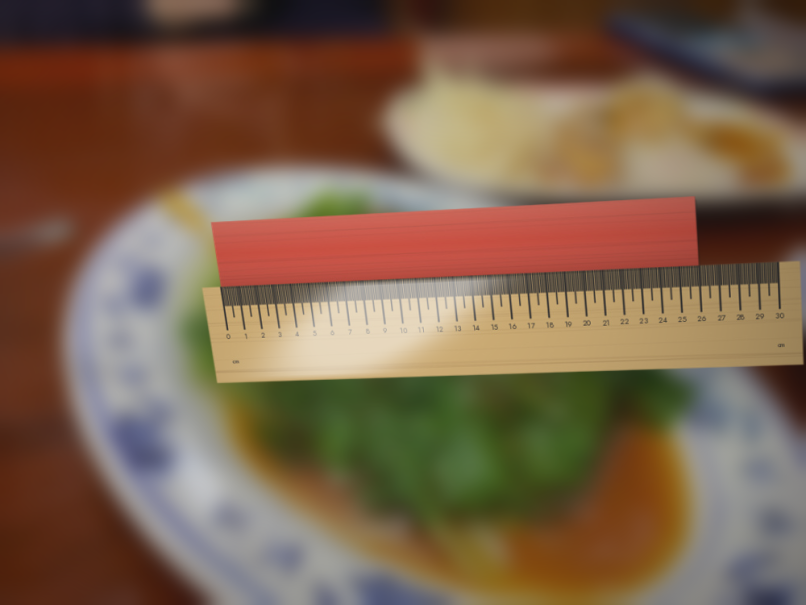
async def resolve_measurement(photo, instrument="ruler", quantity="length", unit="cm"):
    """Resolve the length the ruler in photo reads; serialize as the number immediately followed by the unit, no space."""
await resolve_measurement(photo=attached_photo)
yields 26cm
